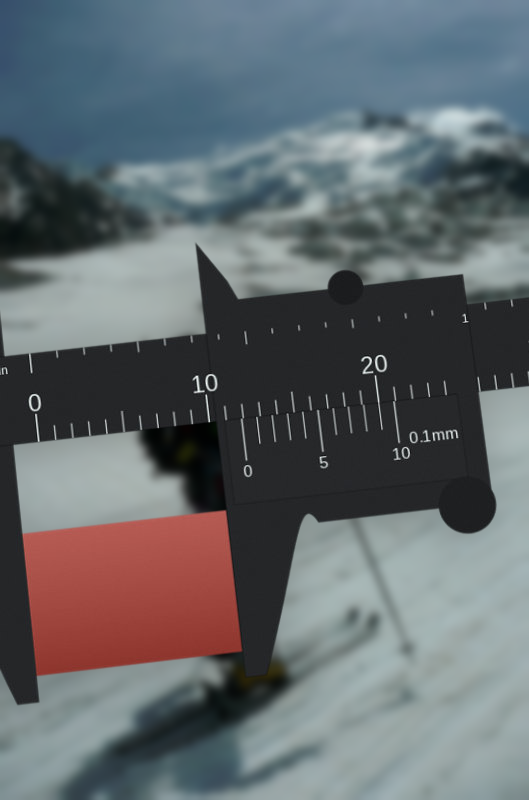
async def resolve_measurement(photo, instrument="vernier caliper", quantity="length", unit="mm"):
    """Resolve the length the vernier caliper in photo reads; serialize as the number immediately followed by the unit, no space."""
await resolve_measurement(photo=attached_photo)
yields 11.9mm
